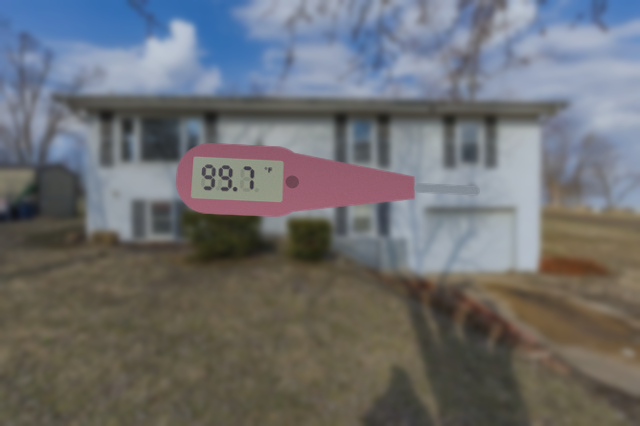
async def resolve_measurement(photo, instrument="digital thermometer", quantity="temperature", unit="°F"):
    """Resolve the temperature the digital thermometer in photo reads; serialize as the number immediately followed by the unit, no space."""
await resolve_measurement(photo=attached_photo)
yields 99.7°F
